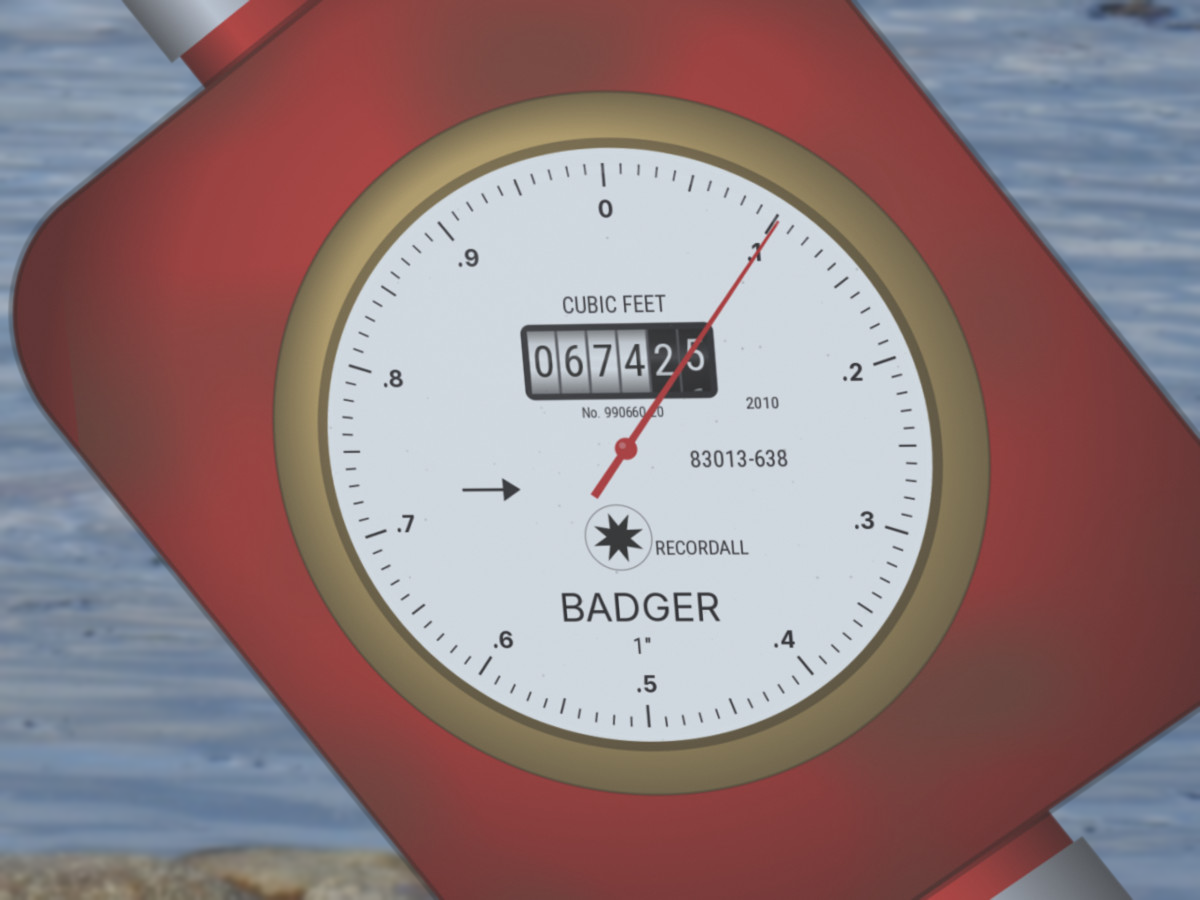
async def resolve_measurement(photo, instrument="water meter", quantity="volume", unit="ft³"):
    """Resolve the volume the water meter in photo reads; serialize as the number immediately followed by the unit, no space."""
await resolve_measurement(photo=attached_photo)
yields 67425.10ft³
